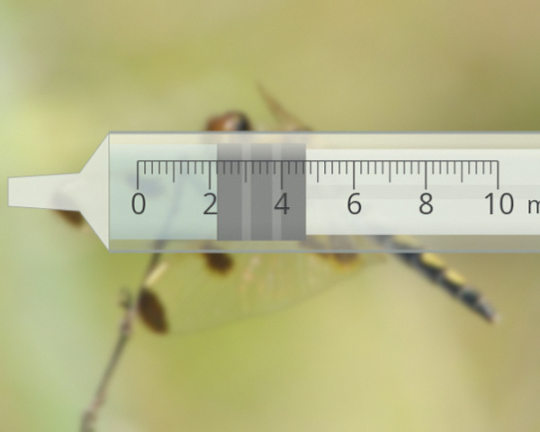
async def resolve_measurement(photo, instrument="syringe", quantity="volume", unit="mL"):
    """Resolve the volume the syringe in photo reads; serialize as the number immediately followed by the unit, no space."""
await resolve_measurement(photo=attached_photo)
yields 2.2mL
